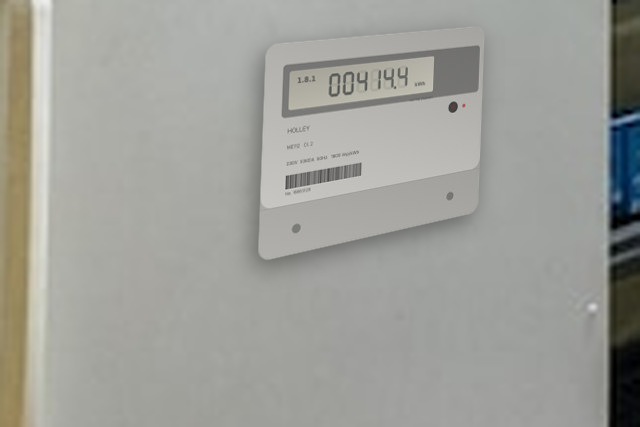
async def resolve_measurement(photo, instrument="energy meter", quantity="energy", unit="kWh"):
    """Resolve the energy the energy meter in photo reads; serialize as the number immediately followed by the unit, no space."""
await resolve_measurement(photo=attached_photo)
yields 414.4kWh
